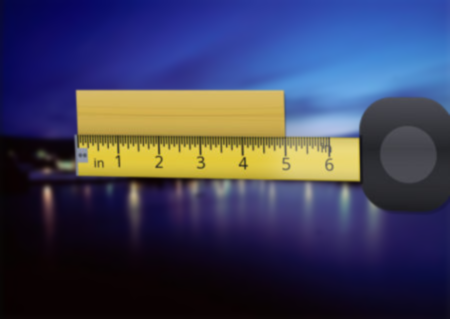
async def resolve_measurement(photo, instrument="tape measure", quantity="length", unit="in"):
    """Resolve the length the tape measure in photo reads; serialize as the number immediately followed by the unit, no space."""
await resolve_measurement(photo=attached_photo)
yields 5in
